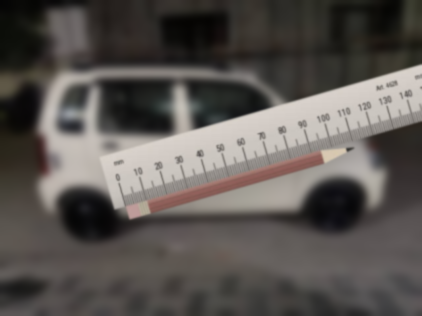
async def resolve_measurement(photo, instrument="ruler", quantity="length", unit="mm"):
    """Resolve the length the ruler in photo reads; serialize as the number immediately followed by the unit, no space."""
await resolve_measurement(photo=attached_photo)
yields 110mm
